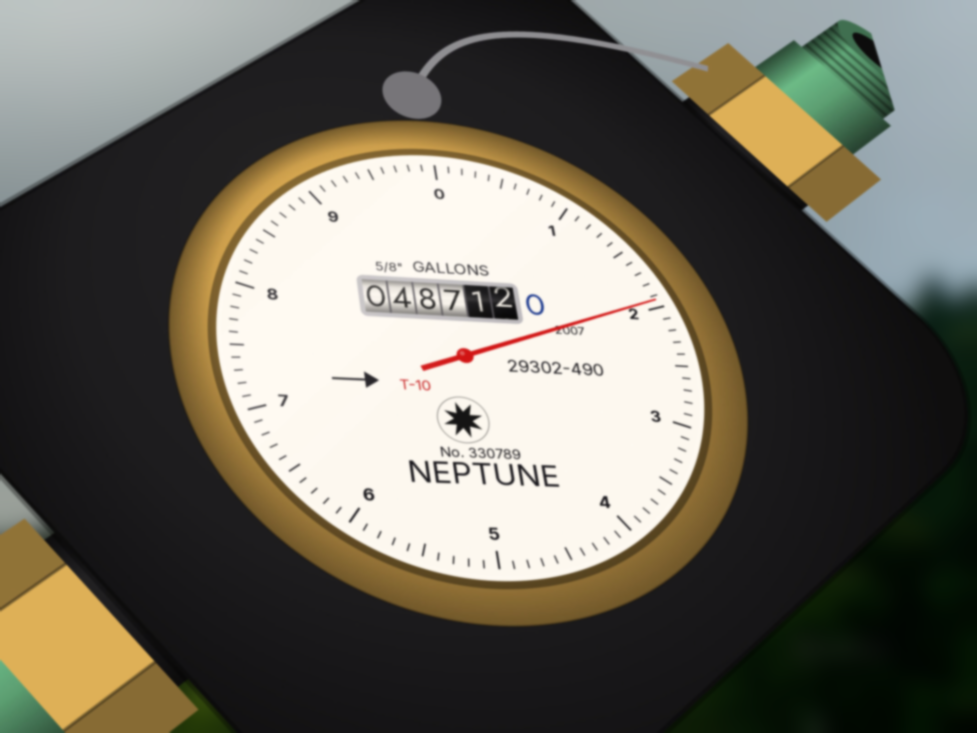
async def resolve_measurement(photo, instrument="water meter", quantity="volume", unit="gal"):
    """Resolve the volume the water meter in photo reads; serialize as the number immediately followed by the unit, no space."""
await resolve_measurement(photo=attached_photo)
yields 487121.9gal
